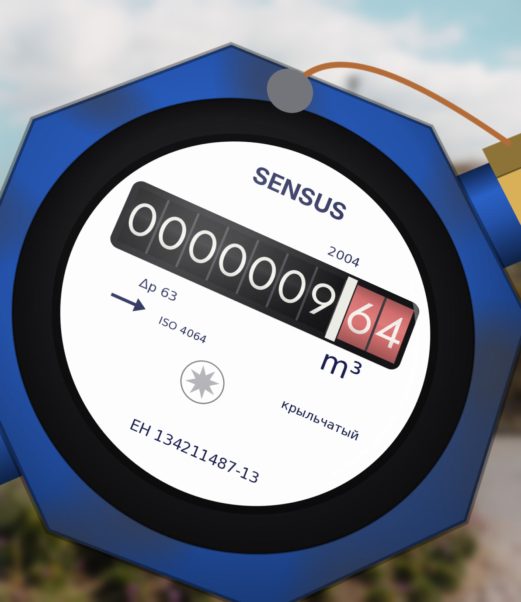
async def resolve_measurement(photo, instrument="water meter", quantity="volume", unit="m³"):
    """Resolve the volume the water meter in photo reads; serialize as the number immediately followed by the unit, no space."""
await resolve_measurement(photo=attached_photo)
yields 9.64m³
